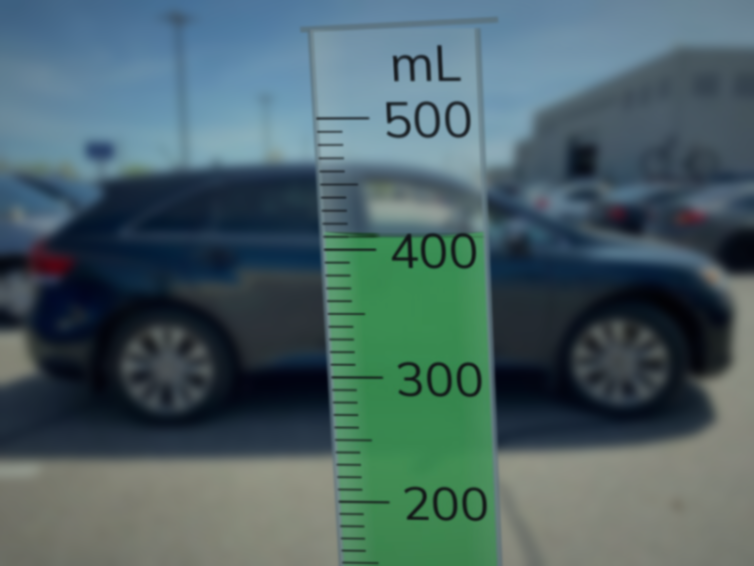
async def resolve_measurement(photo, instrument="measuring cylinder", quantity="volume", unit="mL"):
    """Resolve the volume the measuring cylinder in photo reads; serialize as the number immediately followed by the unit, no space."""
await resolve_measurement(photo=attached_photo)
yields 410mL
